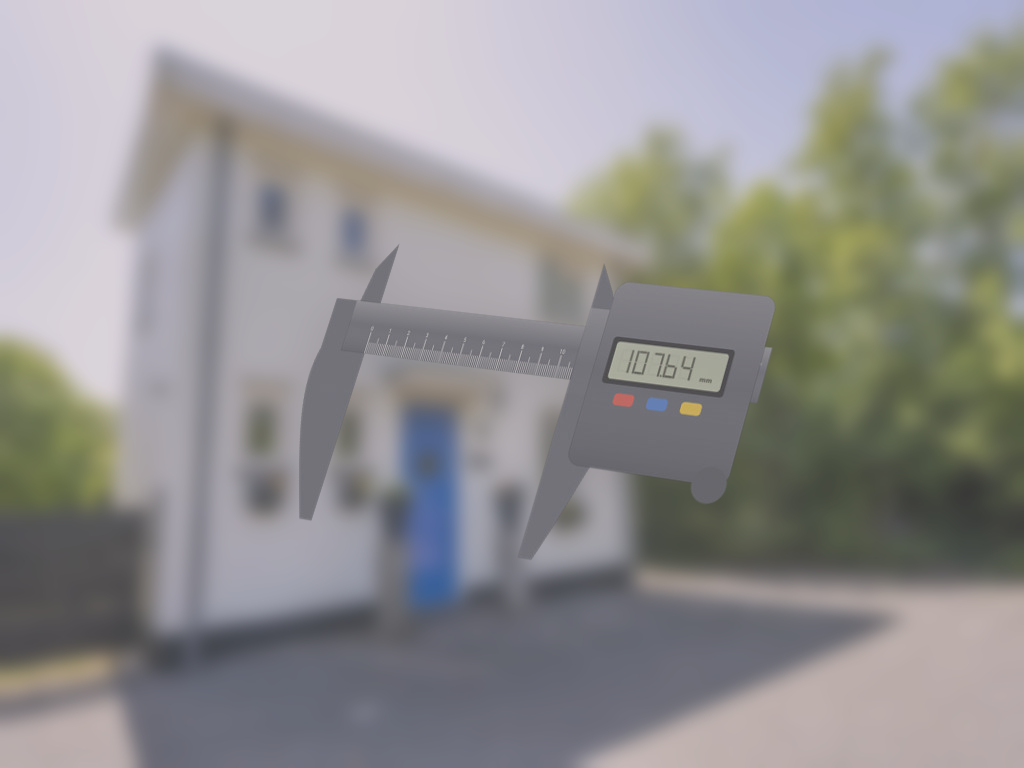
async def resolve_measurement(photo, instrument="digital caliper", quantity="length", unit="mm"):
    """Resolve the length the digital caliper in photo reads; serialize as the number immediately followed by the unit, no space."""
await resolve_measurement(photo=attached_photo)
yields 107.64mm
